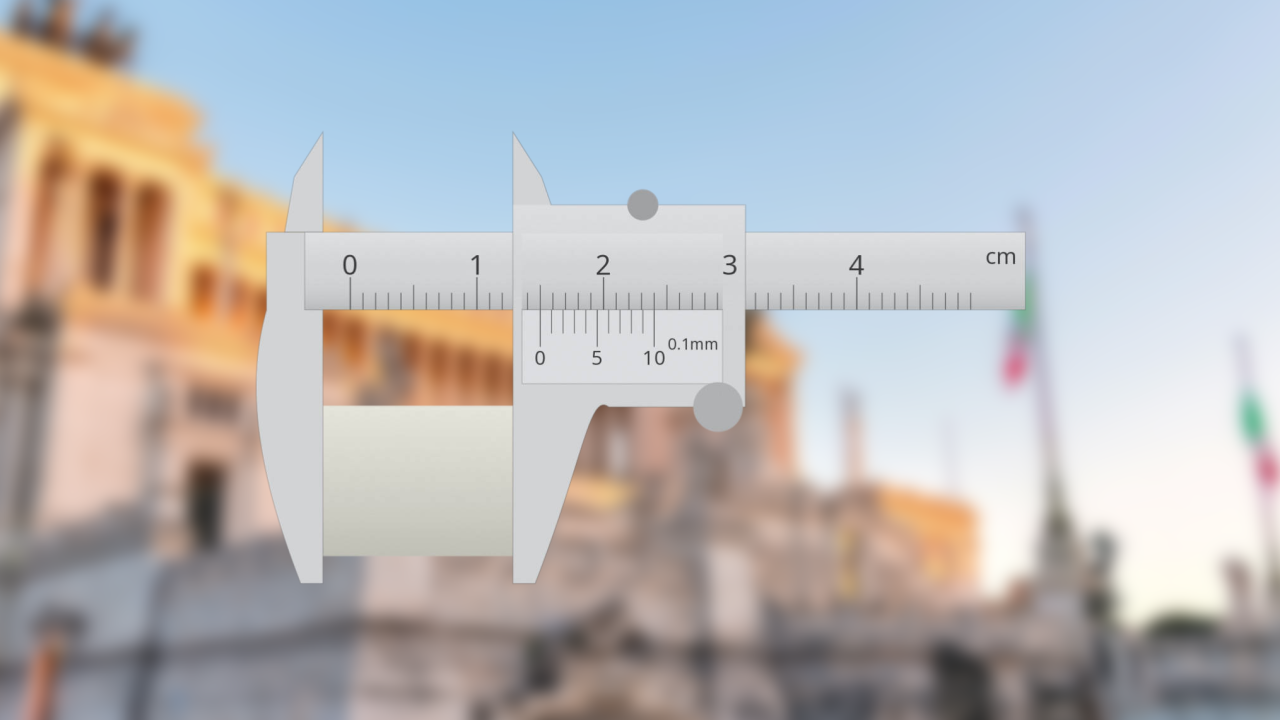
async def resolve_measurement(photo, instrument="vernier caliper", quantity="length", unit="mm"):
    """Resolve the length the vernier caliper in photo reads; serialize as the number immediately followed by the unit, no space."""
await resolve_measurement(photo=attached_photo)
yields 15.0mm
